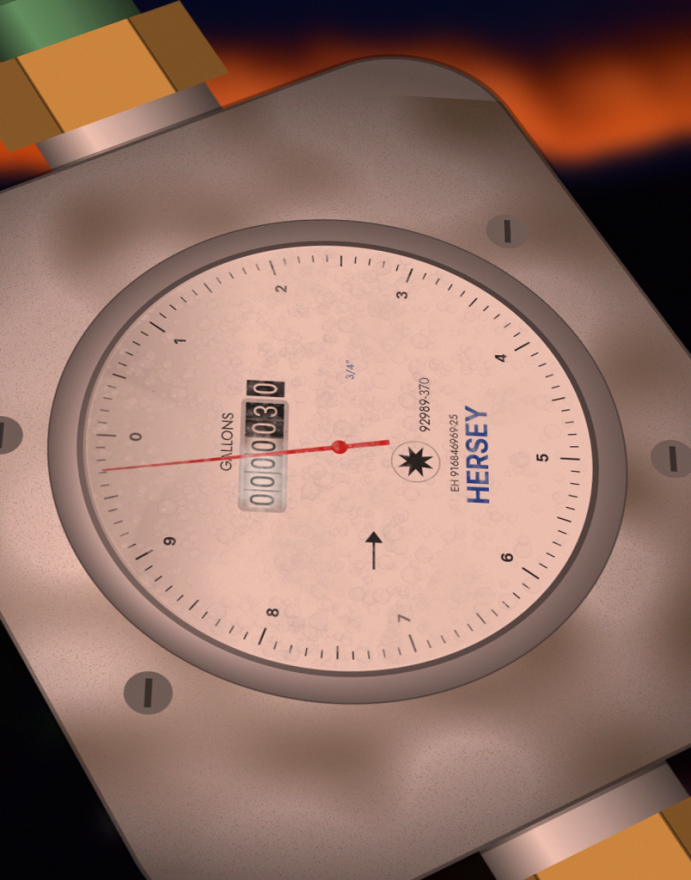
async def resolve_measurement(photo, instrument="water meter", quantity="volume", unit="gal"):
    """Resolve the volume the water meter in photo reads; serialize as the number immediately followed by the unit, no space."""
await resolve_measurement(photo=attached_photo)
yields 29.7gal
